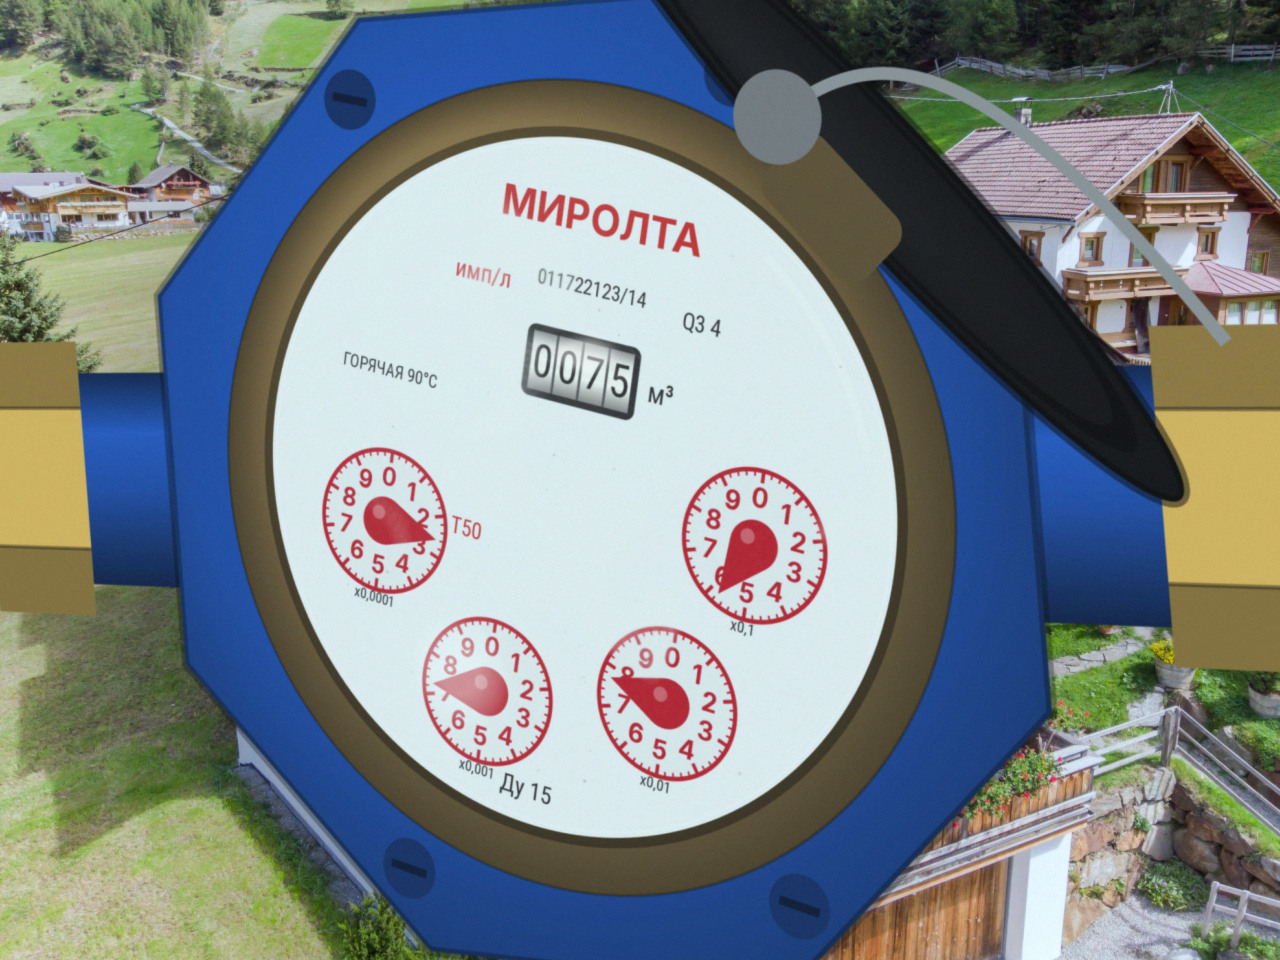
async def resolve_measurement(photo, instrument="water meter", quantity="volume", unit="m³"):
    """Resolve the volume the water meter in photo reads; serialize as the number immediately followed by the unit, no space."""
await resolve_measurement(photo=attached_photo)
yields 75.5772m³
